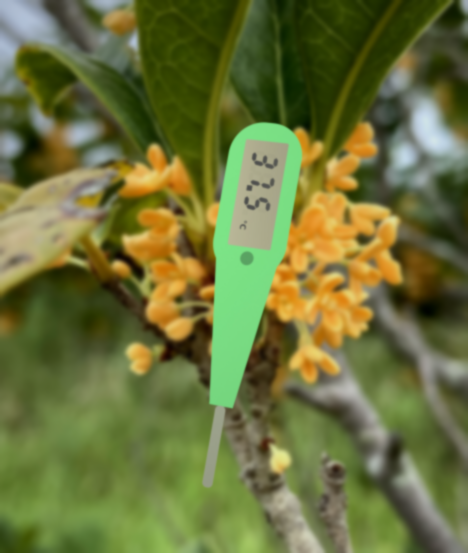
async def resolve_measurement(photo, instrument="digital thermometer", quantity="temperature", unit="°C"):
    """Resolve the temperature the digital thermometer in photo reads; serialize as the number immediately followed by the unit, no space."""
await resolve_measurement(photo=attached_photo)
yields 37.5°C
